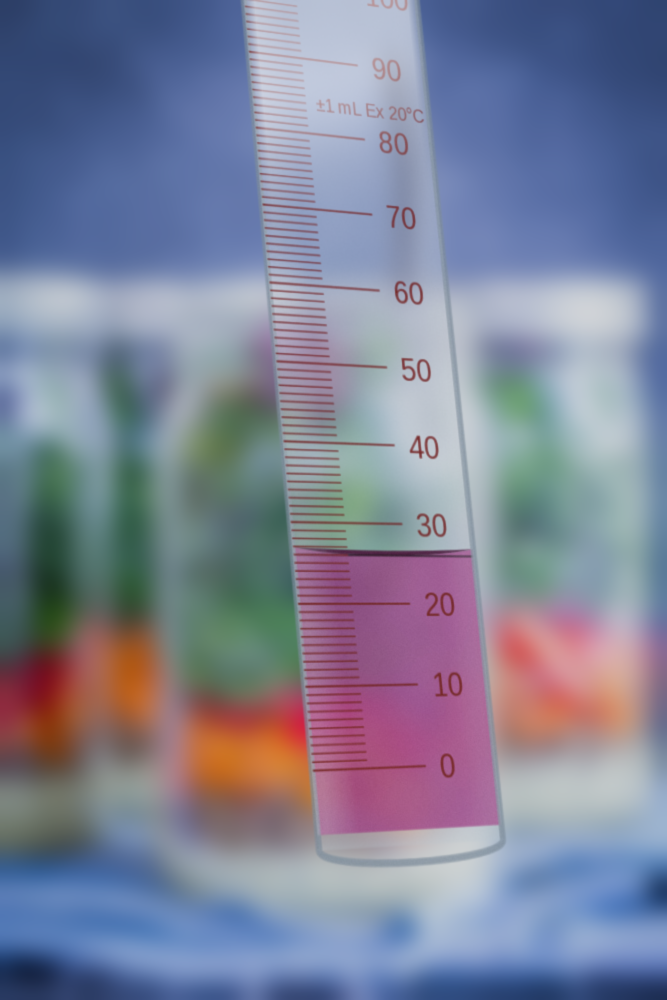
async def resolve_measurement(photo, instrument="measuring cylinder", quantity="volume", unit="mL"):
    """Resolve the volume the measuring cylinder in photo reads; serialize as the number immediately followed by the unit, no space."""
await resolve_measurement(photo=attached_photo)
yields 26mL
